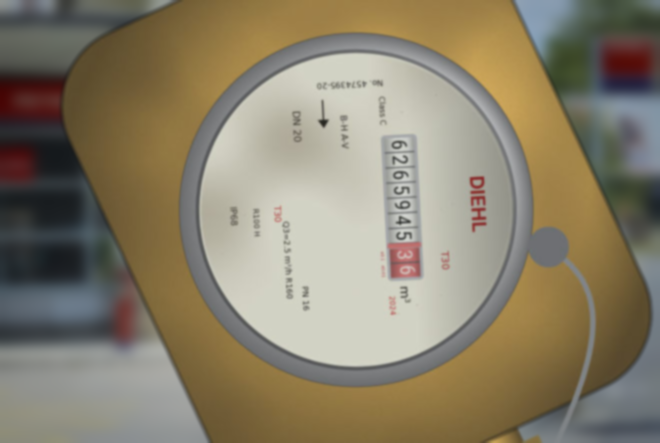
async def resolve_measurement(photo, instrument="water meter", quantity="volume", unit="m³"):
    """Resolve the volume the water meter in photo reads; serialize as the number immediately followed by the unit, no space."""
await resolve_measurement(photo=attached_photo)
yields 6265945.36m³
